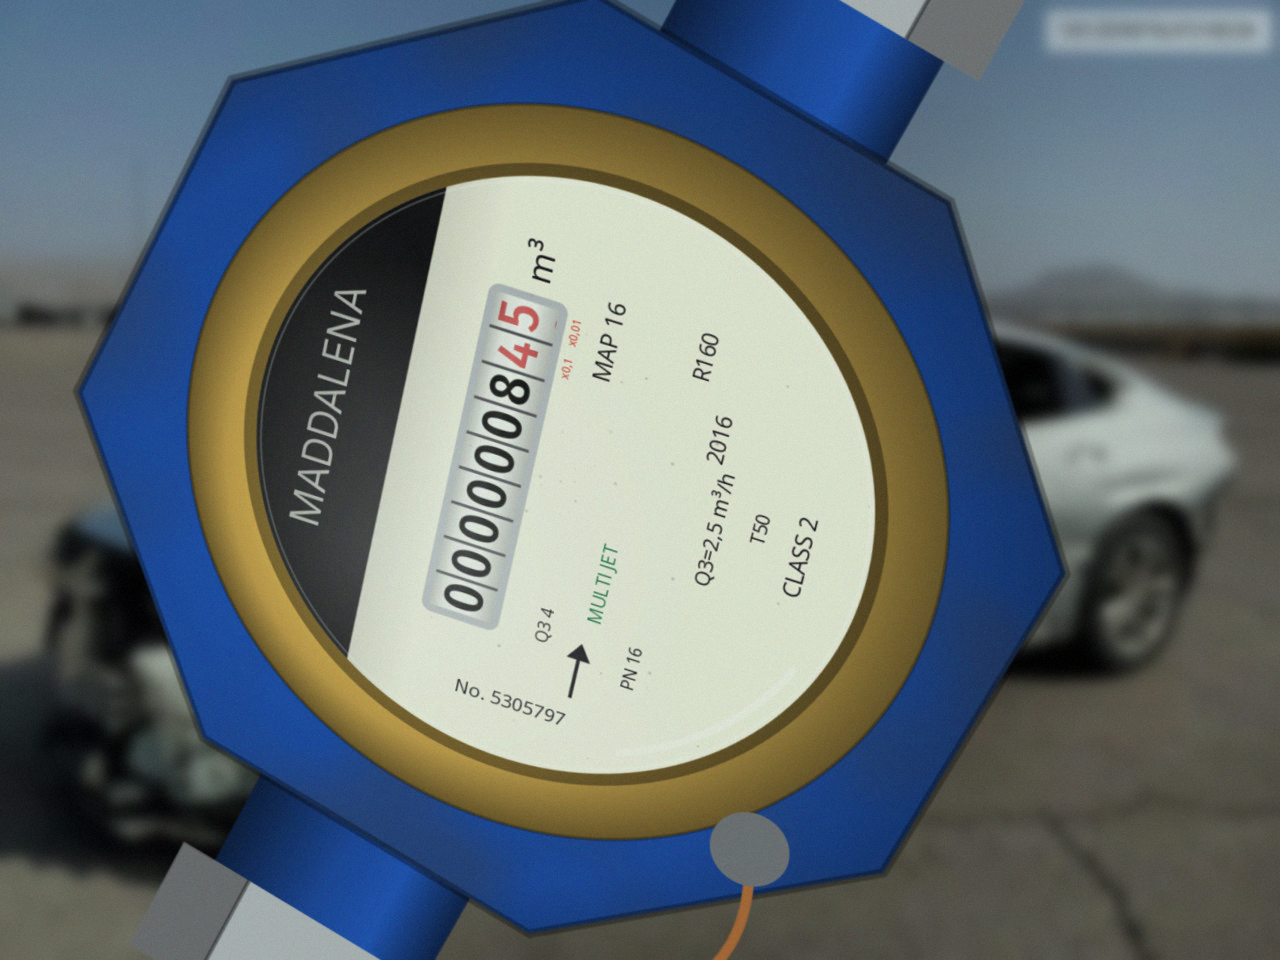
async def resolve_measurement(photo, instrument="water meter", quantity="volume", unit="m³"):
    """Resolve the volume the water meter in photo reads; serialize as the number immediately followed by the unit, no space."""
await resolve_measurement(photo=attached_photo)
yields 8.45m³
